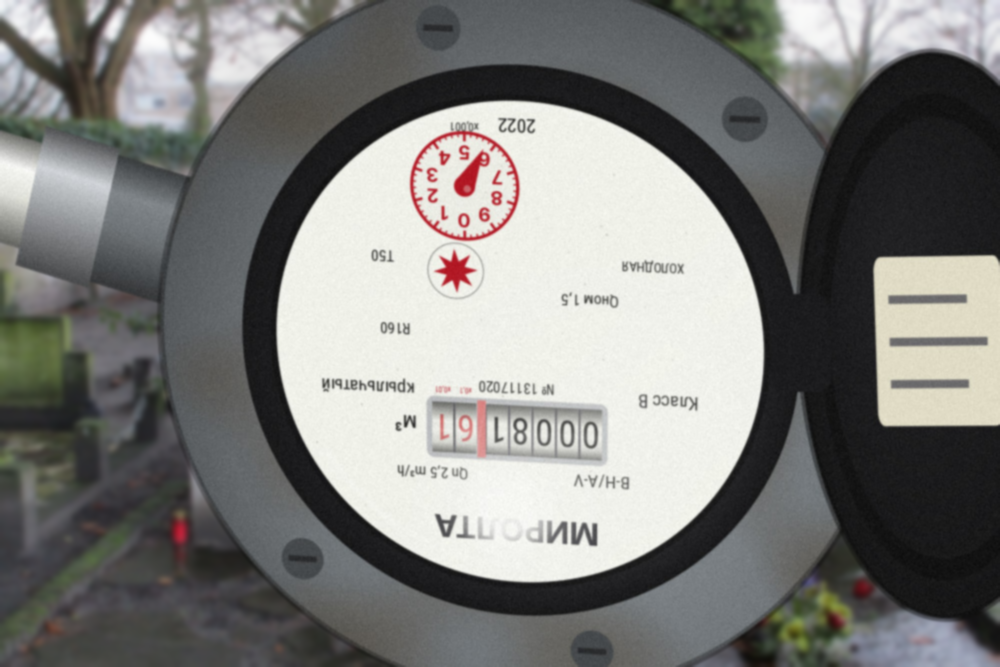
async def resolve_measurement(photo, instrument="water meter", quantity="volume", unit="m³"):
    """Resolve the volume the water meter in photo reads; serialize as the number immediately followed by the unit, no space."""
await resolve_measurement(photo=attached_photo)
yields 81.615m³
